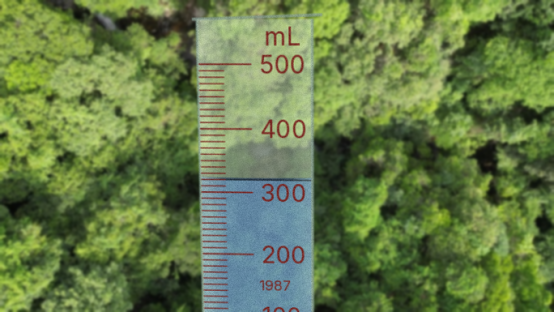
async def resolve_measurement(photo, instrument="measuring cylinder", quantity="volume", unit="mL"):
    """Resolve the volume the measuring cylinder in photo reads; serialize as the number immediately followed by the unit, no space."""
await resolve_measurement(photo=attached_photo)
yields 320mL
